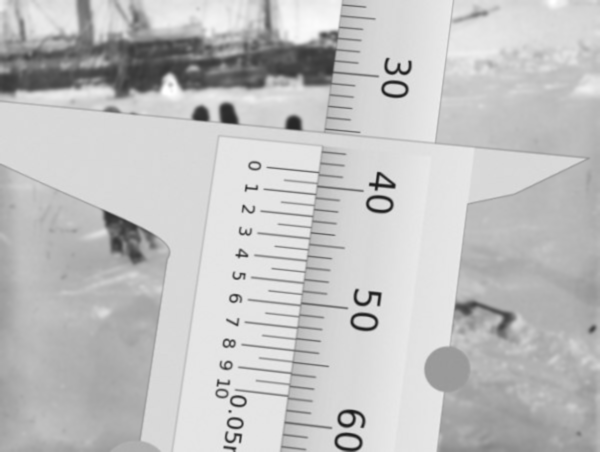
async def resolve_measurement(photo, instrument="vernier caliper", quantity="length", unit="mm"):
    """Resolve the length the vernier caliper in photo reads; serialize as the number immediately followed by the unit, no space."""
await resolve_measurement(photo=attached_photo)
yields 38.8mm
